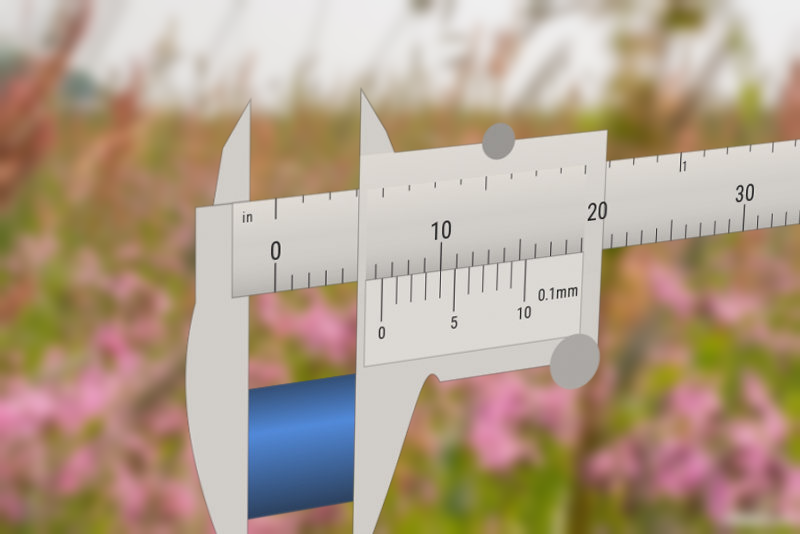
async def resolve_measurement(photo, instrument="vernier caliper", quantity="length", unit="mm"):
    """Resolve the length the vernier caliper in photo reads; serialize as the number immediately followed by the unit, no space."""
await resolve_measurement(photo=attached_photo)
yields 6.4mm
